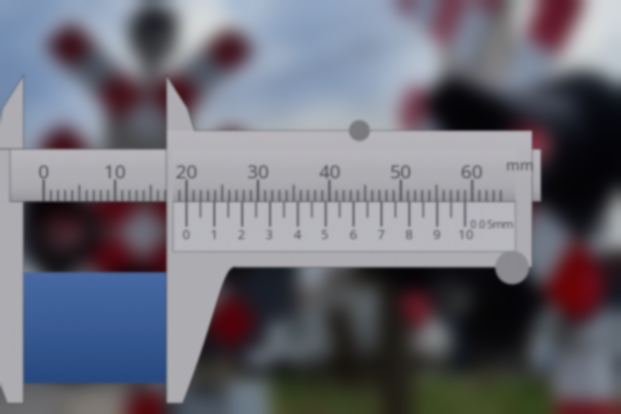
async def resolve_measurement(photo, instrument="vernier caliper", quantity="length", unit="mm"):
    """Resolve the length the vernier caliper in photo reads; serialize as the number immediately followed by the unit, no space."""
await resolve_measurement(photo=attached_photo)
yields 20.0mm
